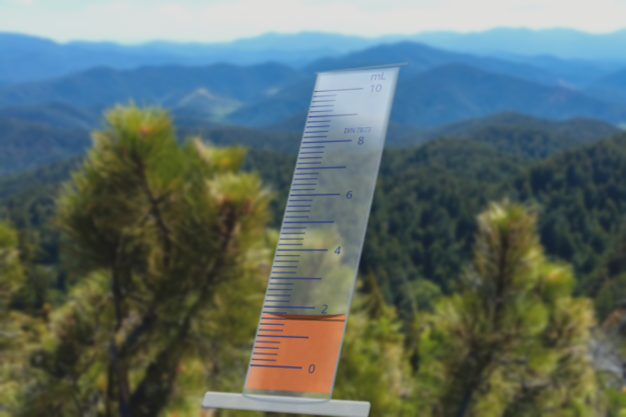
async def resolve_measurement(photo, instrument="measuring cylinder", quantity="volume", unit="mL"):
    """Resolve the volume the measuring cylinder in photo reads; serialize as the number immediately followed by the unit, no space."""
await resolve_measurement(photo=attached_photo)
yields 1.6mL
